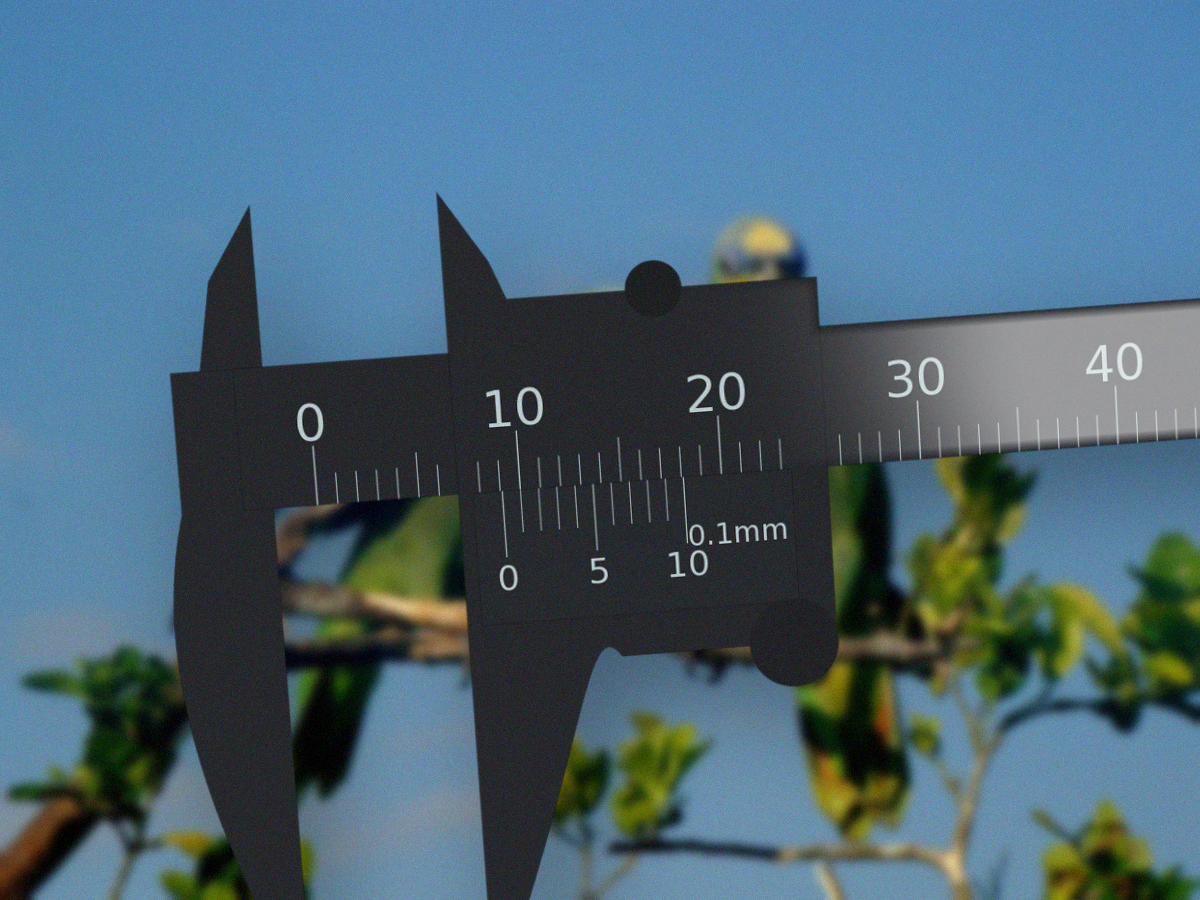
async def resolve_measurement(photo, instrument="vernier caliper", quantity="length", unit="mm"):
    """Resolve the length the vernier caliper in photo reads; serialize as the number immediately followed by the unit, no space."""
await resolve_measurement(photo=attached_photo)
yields 9.1mm
